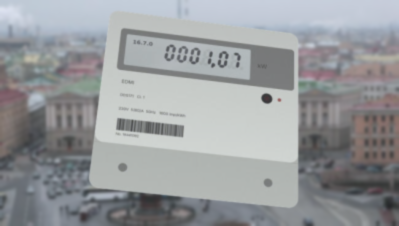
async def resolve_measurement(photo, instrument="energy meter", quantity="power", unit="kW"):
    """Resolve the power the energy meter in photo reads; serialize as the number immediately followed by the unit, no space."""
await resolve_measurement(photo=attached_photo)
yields 1.07kW
